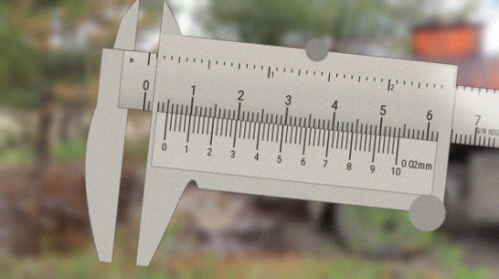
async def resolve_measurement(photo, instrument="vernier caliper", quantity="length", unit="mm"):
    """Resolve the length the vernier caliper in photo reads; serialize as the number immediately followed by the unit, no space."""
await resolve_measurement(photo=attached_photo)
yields 5.0mm
